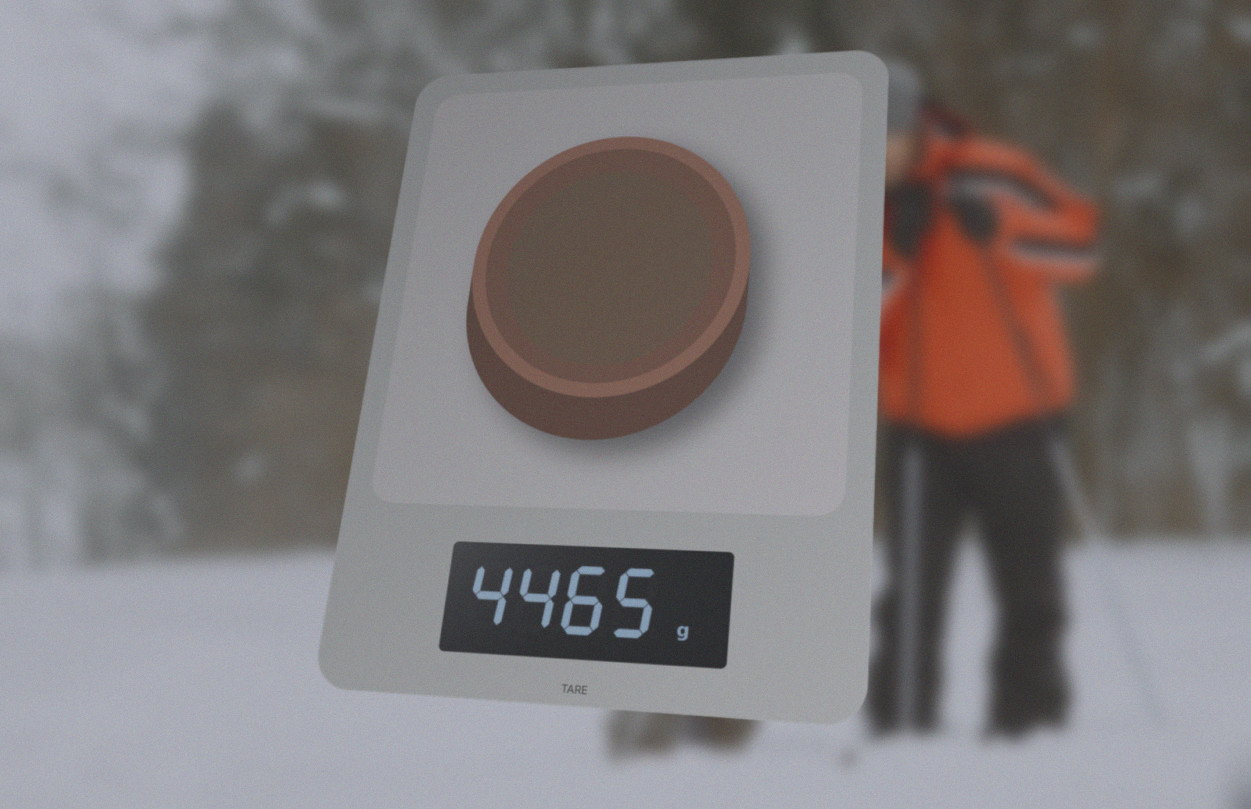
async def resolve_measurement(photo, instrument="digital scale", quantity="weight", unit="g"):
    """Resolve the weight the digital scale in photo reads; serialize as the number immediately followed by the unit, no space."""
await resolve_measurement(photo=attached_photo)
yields 4465g
